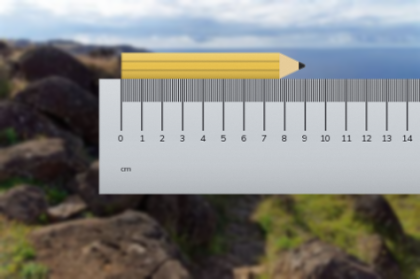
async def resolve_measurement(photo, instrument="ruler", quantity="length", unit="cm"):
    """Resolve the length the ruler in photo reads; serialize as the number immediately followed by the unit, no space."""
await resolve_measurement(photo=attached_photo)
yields 9cm
